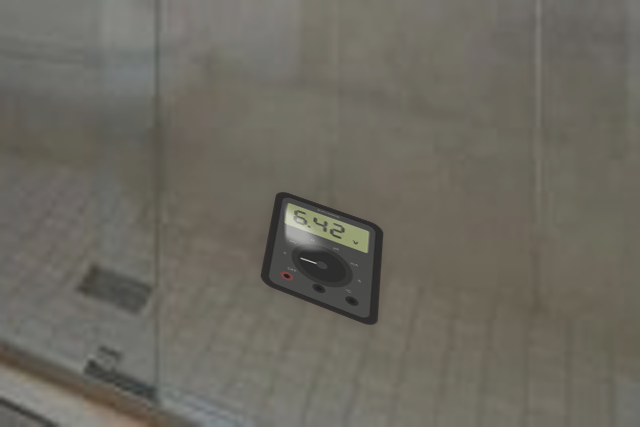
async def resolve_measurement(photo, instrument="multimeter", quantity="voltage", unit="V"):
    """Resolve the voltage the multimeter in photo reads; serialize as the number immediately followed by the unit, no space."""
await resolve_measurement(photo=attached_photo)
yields 6.42V
